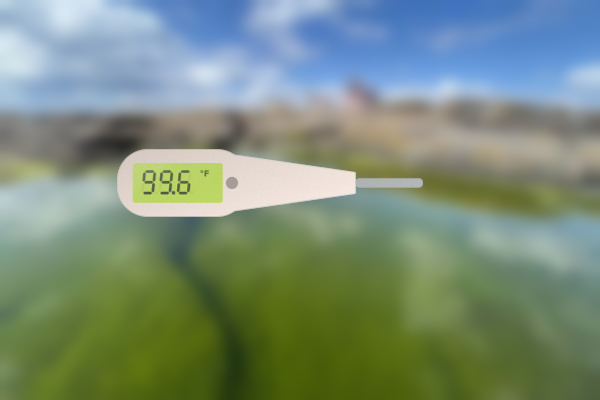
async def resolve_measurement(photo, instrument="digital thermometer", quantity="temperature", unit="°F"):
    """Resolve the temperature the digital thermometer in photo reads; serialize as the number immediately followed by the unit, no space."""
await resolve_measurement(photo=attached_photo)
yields 99.6°F
